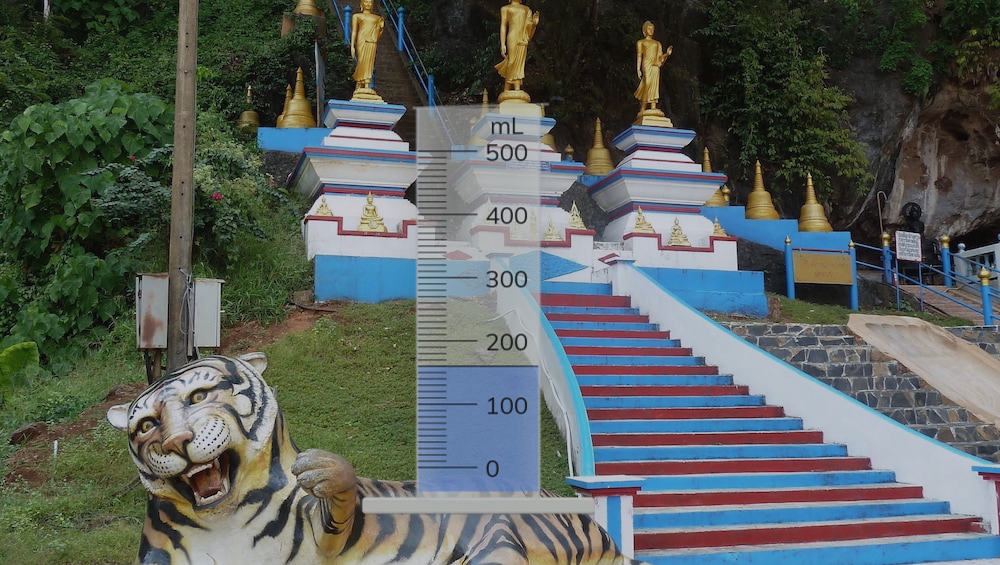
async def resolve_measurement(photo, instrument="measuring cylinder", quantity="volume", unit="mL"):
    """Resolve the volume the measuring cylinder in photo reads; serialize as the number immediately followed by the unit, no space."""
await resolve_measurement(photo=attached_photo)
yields 160mL
